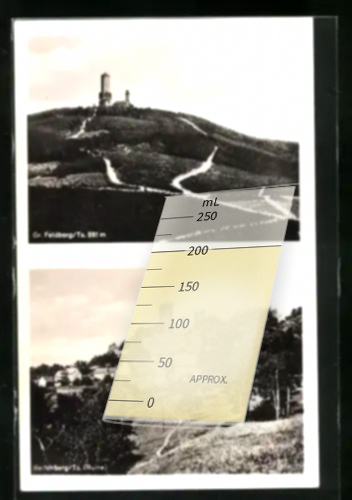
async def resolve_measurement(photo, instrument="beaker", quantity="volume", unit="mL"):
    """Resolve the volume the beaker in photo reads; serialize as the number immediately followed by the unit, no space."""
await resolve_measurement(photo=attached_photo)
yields 200mL
